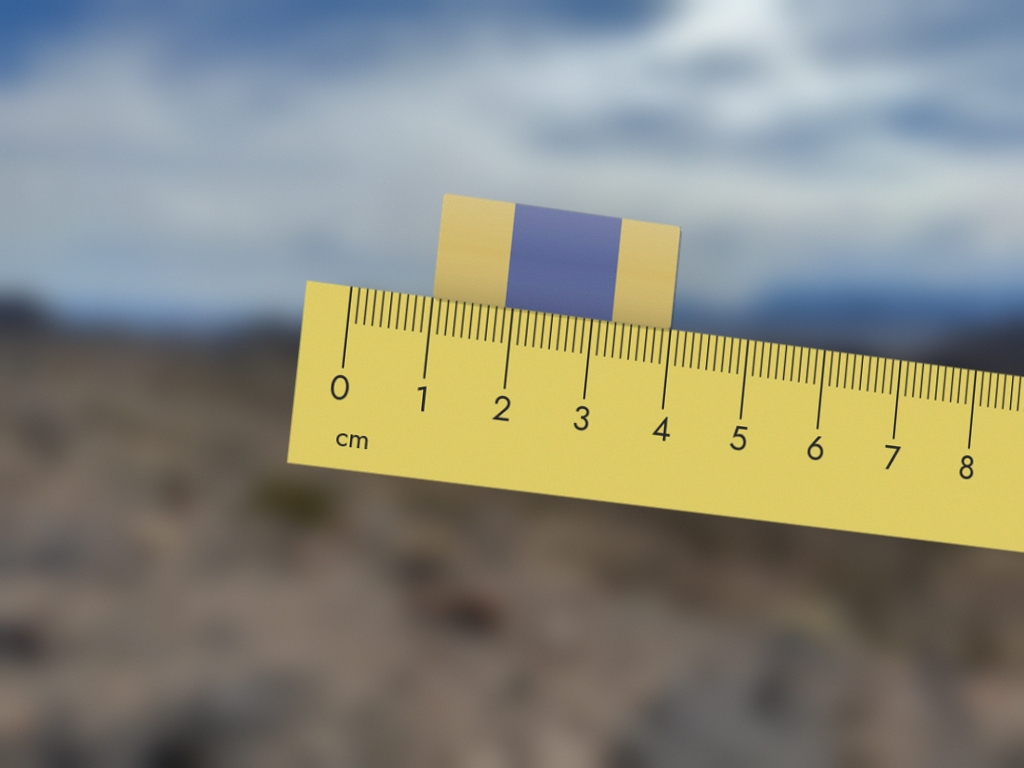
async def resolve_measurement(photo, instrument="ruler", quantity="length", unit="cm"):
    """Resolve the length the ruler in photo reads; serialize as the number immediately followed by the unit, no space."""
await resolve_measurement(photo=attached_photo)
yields 3cm
